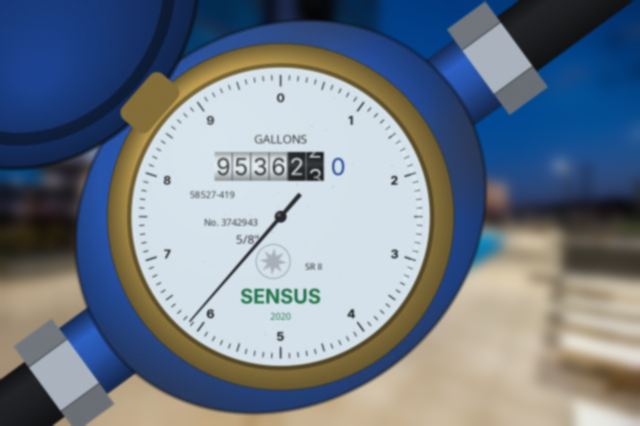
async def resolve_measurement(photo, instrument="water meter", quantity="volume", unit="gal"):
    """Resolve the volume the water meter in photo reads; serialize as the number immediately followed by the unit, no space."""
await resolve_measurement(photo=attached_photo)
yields 9536226.1gal
